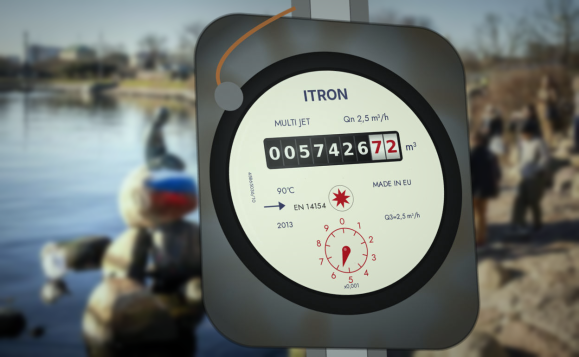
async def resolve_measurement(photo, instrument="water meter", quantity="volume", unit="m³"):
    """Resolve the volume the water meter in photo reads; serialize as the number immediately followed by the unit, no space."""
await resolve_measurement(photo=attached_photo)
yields 57426.725m³
